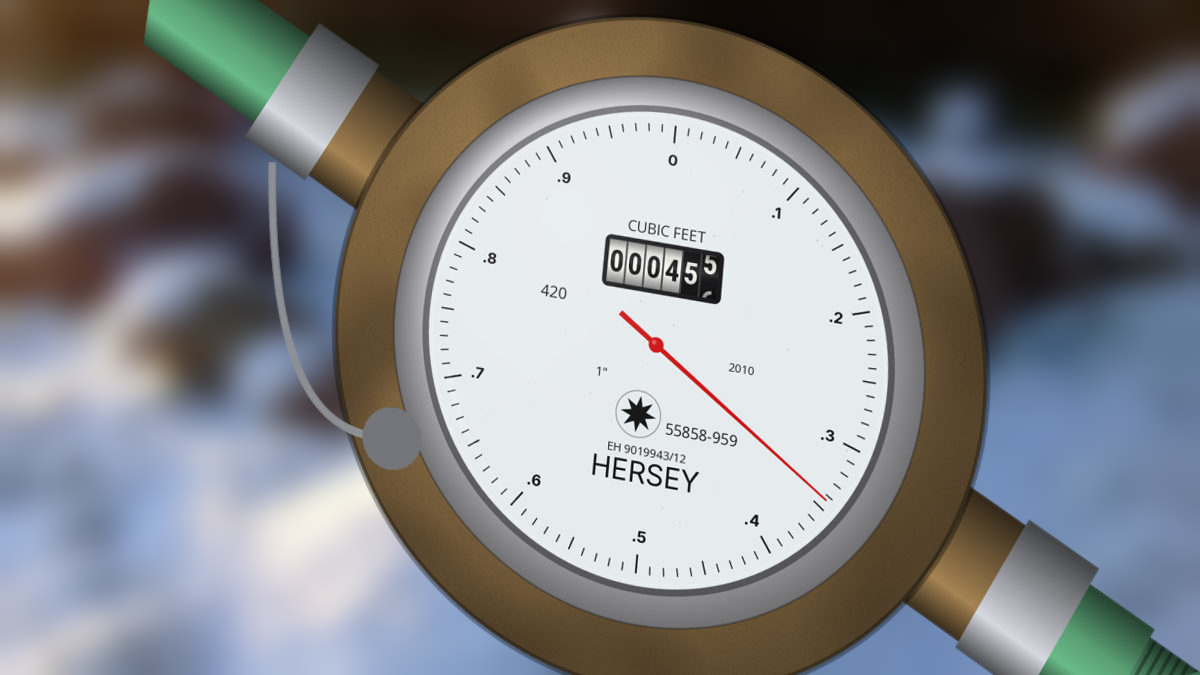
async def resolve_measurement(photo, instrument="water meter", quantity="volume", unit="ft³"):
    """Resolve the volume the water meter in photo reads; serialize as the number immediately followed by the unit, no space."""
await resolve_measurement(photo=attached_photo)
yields 455.34ft³
